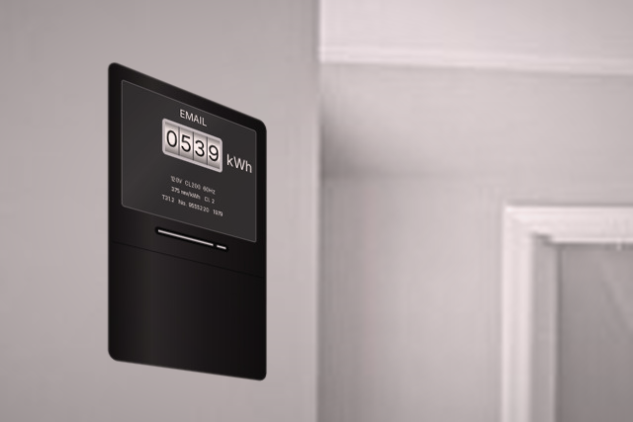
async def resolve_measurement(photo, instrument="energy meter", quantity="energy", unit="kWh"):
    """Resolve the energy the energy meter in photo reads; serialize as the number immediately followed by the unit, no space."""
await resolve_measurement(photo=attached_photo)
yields 539kWh
